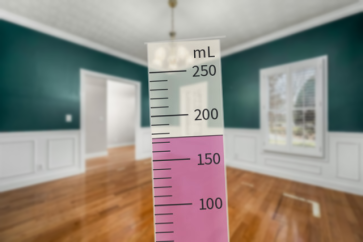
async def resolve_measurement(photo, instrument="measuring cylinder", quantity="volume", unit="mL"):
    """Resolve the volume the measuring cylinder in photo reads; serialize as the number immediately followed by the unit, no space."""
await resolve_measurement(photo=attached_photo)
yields 175mL
